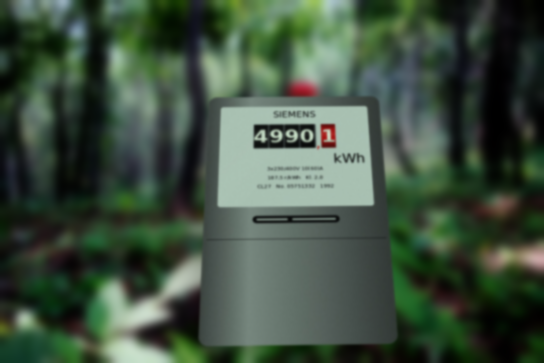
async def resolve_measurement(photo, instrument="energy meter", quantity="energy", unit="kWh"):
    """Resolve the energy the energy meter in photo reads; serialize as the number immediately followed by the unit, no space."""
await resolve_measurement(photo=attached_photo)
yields 4990.1kWh
